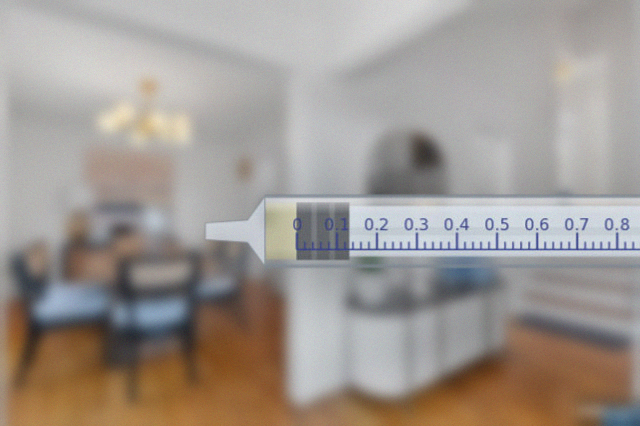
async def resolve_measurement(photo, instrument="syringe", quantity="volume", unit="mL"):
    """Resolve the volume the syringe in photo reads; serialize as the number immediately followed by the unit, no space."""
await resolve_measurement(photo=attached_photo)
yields 0mL
